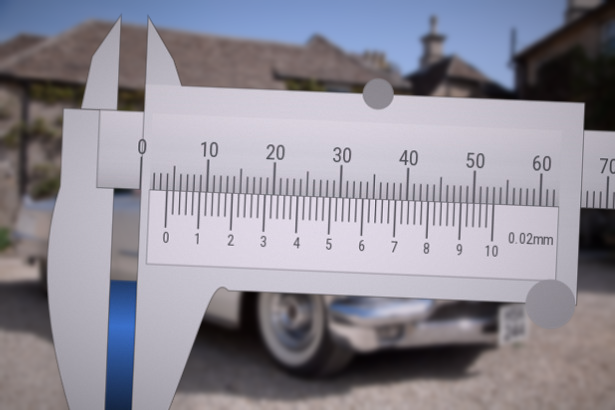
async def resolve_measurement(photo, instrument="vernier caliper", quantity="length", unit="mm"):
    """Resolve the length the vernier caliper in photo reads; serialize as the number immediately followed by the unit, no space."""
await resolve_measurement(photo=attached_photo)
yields 4.0mm
